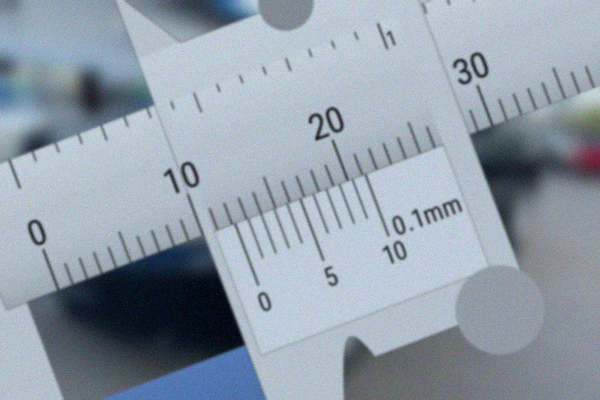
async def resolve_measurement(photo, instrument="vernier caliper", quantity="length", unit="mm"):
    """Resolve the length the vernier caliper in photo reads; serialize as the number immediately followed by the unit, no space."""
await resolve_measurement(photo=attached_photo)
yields 12.2mm
